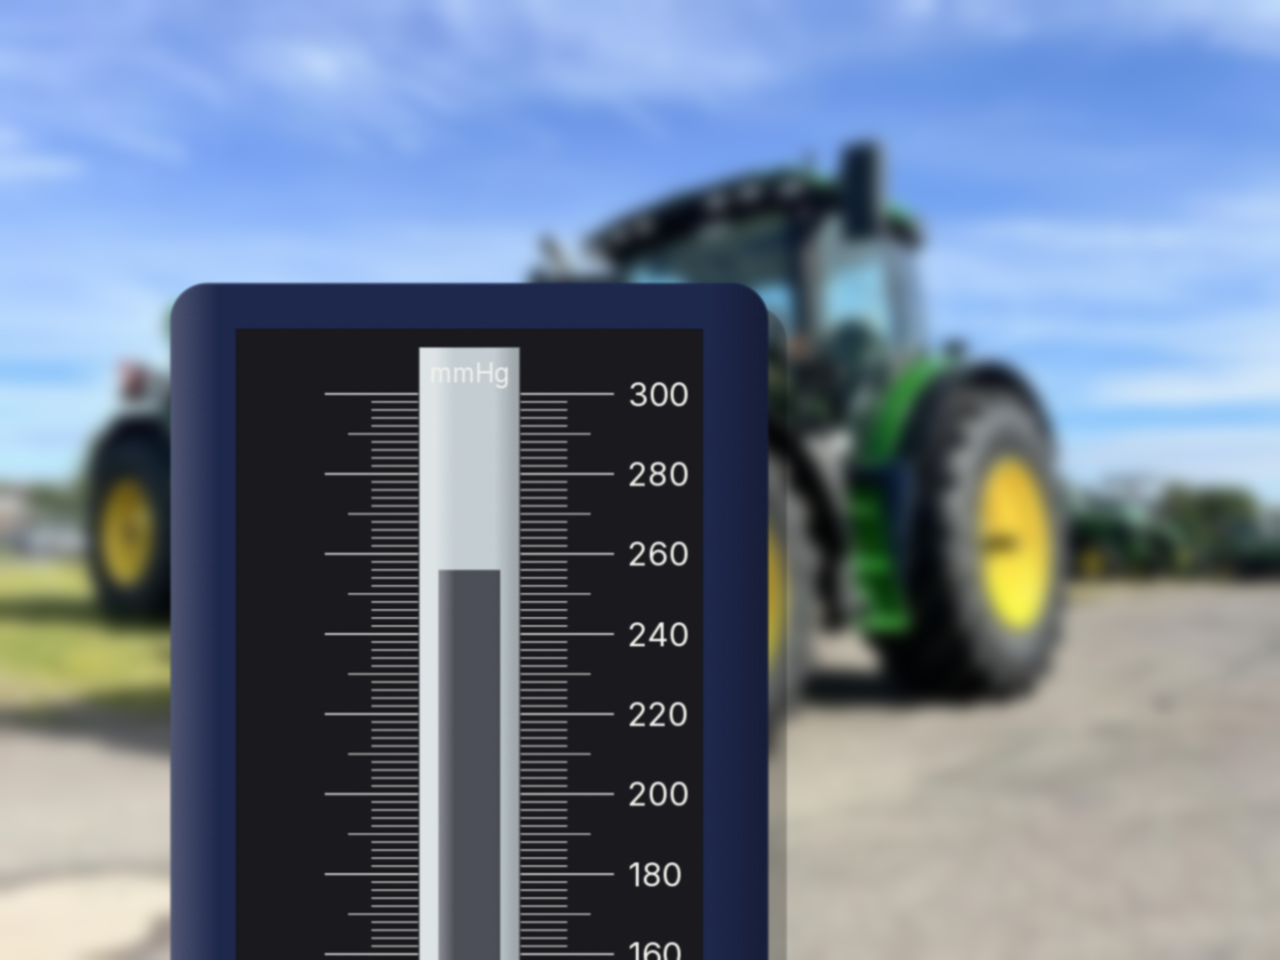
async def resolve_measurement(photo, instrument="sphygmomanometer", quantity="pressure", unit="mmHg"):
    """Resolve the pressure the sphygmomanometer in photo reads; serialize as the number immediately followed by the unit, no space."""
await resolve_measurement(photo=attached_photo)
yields 256mmHg
